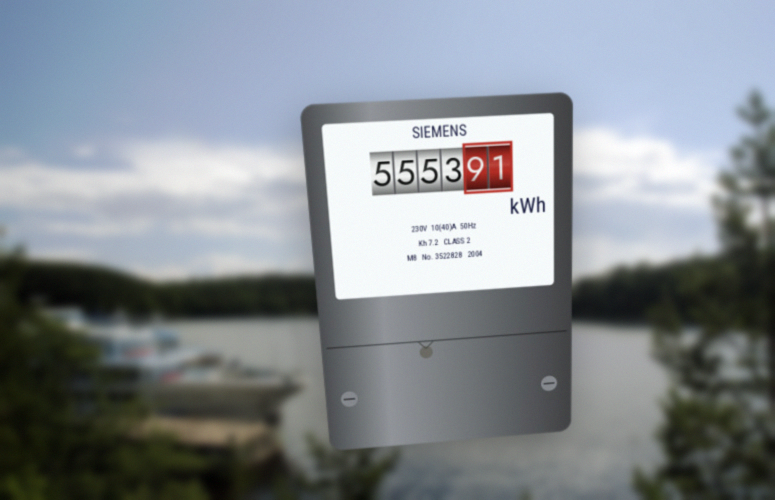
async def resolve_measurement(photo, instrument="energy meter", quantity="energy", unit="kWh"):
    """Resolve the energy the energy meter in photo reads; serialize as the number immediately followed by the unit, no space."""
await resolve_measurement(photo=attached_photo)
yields 5553.91kWh
